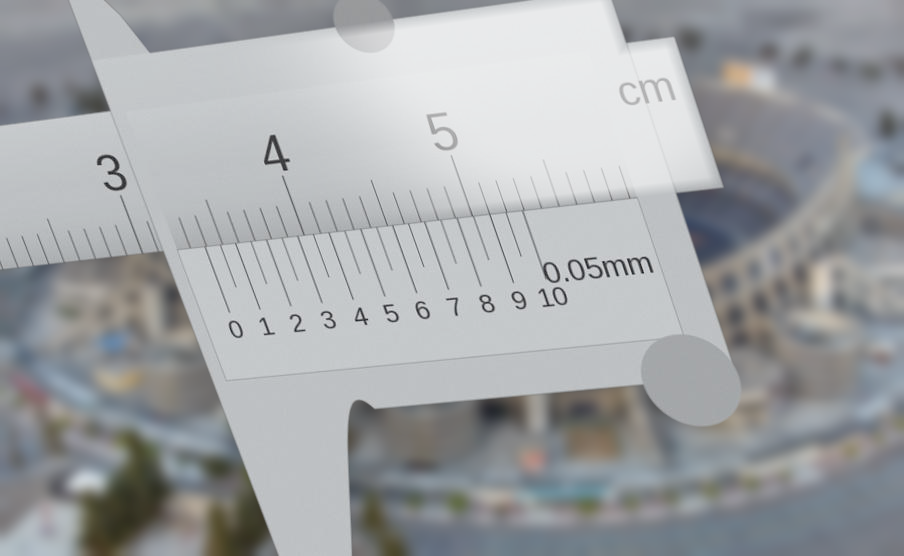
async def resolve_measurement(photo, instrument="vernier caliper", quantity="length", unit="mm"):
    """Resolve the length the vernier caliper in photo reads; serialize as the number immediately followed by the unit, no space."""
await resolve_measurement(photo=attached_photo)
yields 33.9mm
